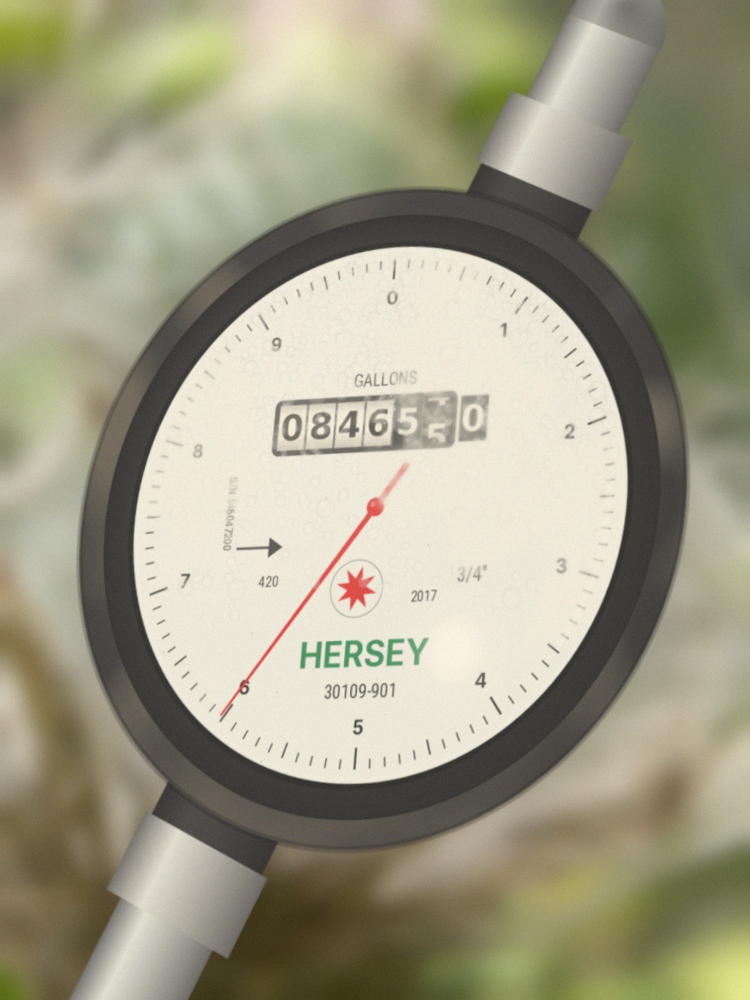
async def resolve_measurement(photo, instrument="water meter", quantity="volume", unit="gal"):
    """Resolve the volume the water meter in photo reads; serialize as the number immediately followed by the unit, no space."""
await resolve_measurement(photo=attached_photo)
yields 846546.0gal
